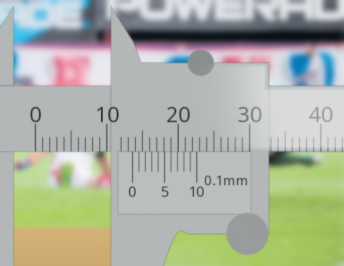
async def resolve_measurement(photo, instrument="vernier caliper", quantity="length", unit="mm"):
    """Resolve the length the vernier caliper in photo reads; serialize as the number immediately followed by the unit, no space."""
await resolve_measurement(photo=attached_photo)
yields 13.6mm
